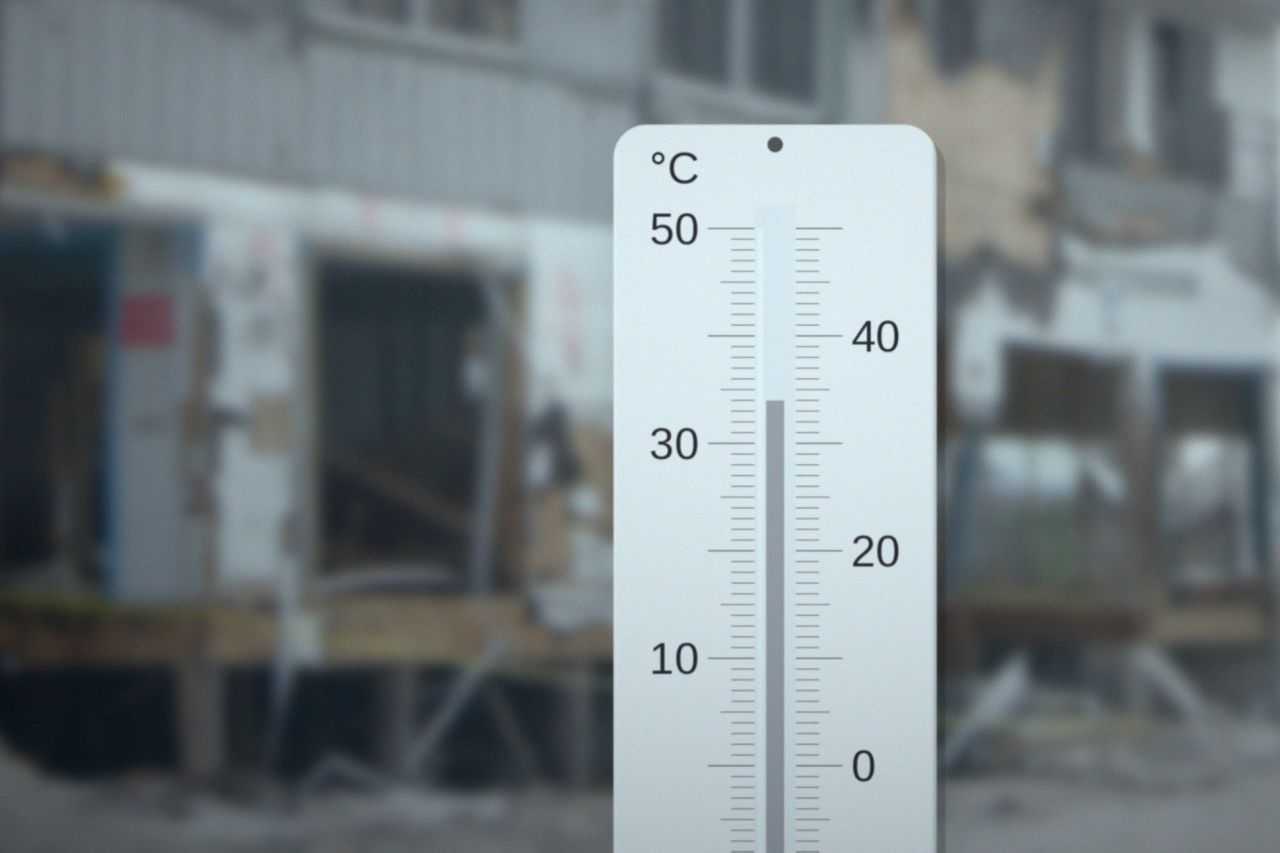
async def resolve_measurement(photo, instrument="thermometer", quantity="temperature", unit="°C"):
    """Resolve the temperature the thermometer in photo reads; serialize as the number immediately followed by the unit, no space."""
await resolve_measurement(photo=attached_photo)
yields 34°C
